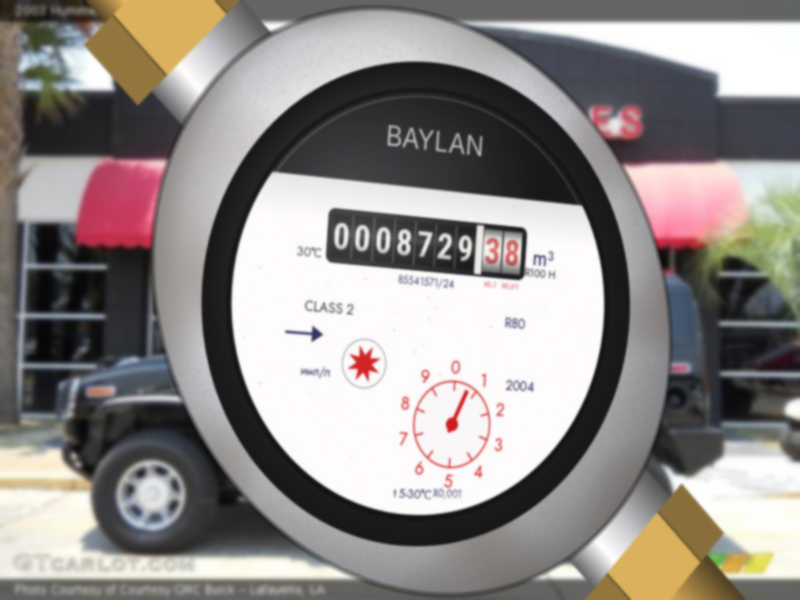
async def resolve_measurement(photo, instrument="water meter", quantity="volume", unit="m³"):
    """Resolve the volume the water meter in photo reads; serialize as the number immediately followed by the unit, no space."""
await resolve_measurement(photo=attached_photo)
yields 8729.380m³
